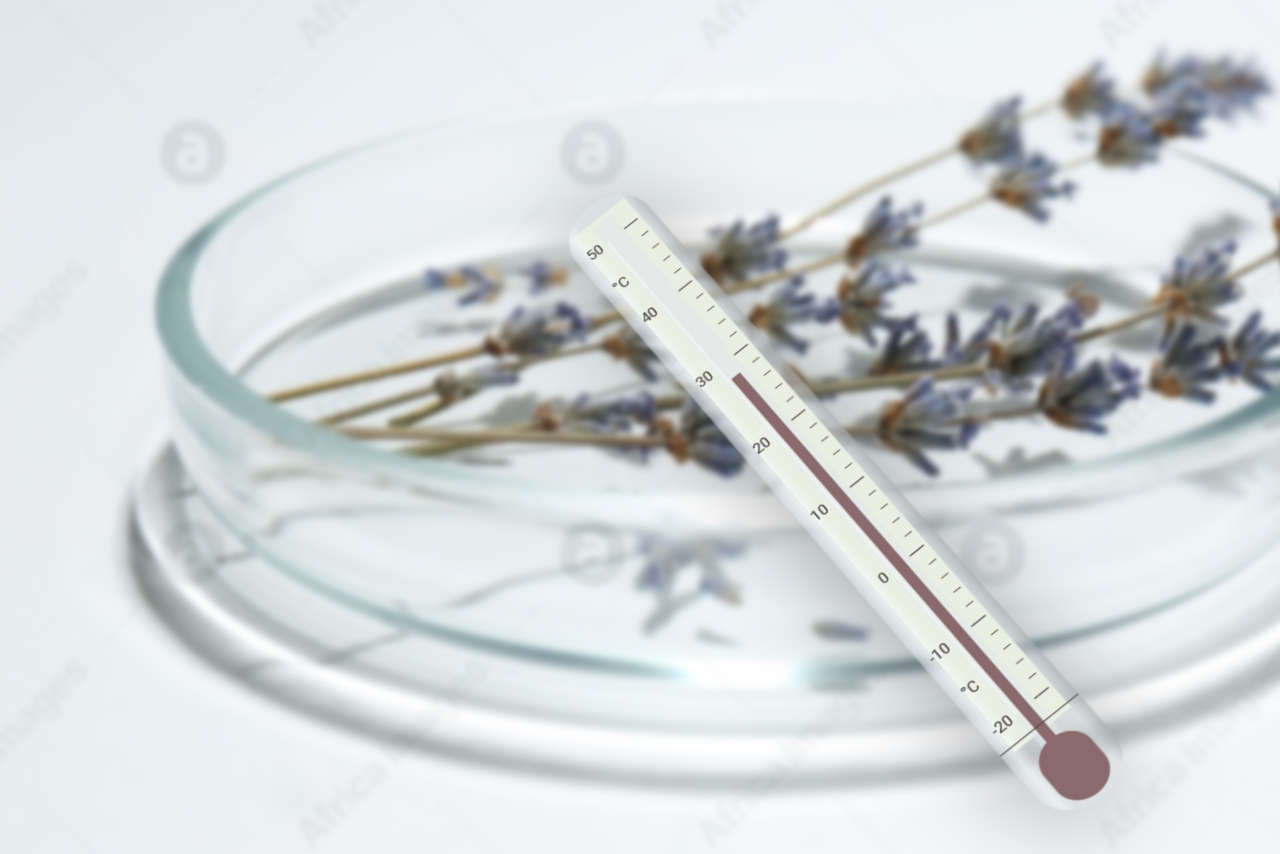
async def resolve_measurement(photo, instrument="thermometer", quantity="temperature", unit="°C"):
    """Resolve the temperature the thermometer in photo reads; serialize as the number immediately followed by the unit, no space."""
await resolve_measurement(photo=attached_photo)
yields 28°C
